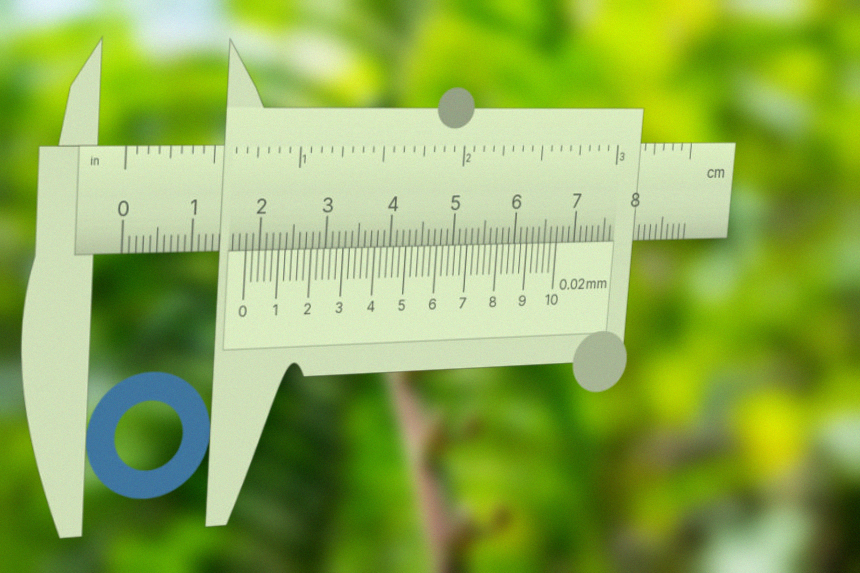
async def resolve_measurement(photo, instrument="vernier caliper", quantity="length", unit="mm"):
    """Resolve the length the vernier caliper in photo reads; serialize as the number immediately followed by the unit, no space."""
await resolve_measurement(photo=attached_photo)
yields 18.0mm
